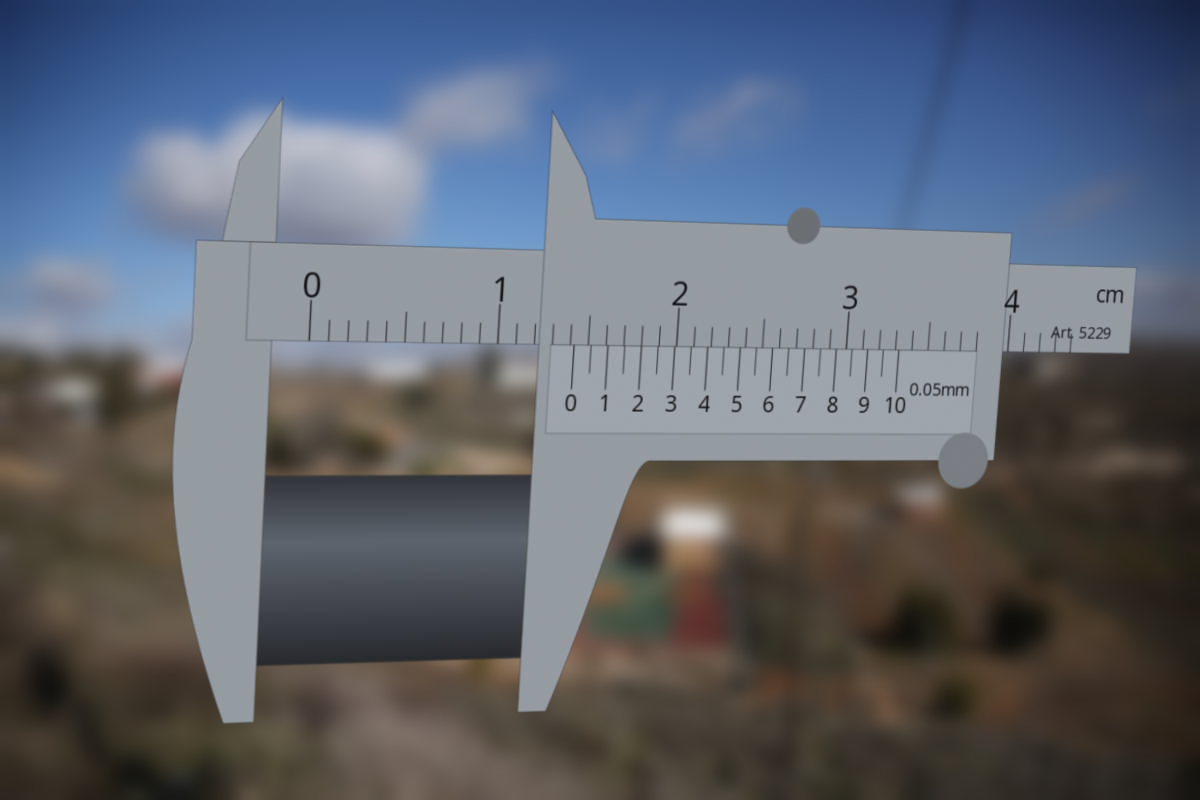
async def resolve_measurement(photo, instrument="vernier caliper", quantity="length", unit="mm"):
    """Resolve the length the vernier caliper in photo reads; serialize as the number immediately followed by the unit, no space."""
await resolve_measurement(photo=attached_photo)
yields 14.2mm
